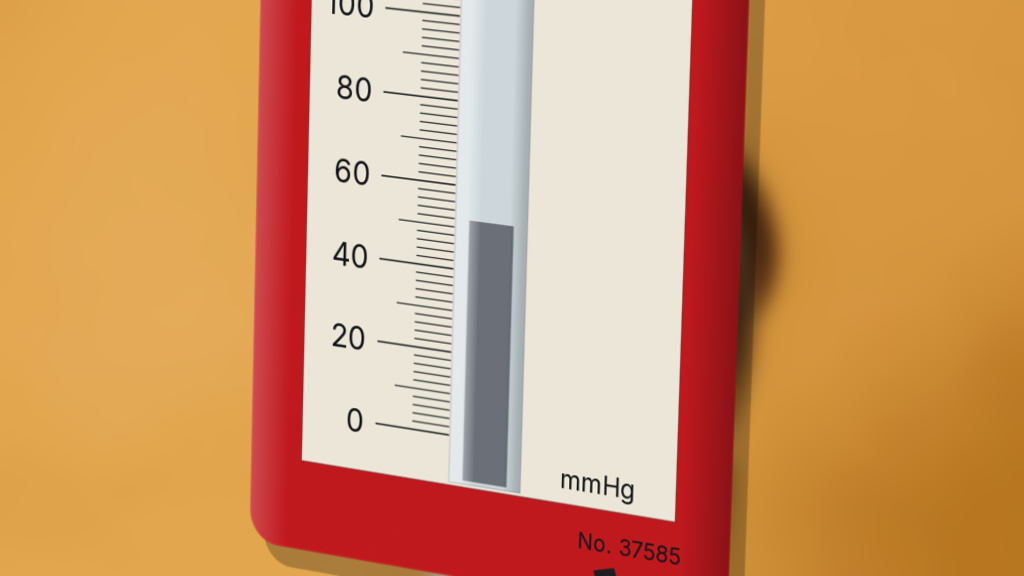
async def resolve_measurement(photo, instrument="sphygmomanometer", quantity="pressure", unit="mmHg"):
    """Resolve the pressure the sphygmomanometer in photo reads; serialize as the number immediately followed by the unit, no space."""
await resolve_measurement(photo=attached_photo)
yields 52mmHg
